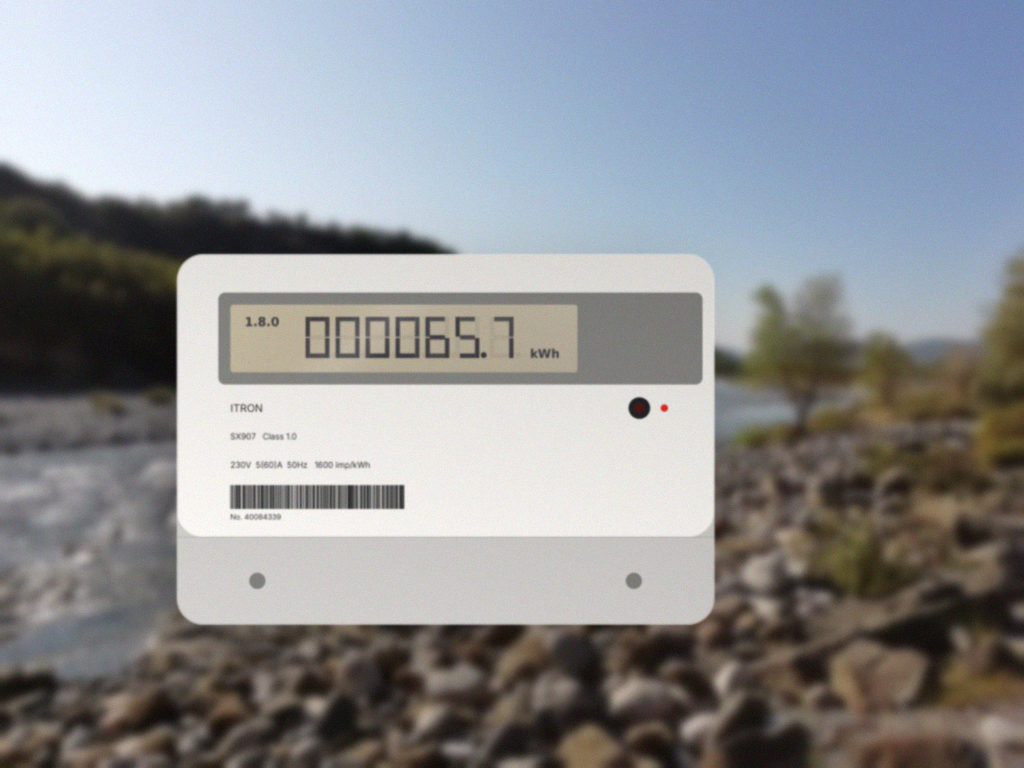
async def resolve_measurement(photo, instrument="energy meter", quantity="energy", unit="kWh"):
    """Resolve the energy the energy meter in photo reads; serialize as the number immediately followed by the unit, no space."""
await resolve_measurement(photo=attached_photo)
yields 65.7kWh
